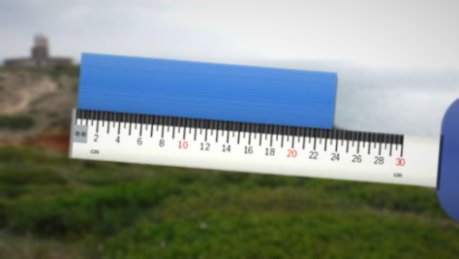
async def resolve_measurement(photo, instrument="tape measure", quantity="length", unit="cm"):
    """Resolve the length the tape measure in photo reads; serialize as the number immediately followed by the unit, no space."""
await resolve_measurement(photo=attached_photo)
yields 23.5cm
